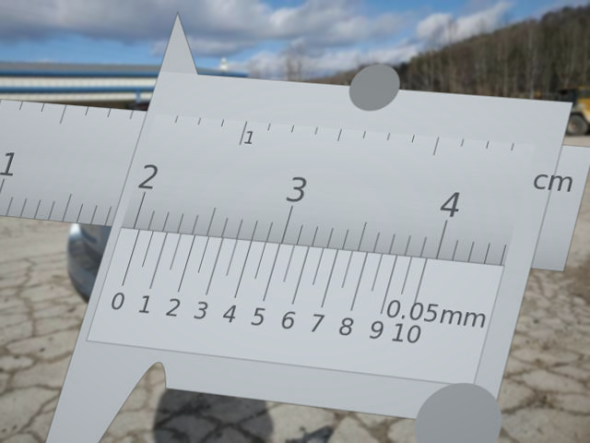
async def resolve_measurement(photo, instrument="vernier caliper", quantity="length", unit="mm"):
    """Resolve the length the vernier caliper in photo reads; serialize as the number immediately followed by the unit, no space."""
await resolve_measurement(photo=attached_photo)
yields 20.4mm
